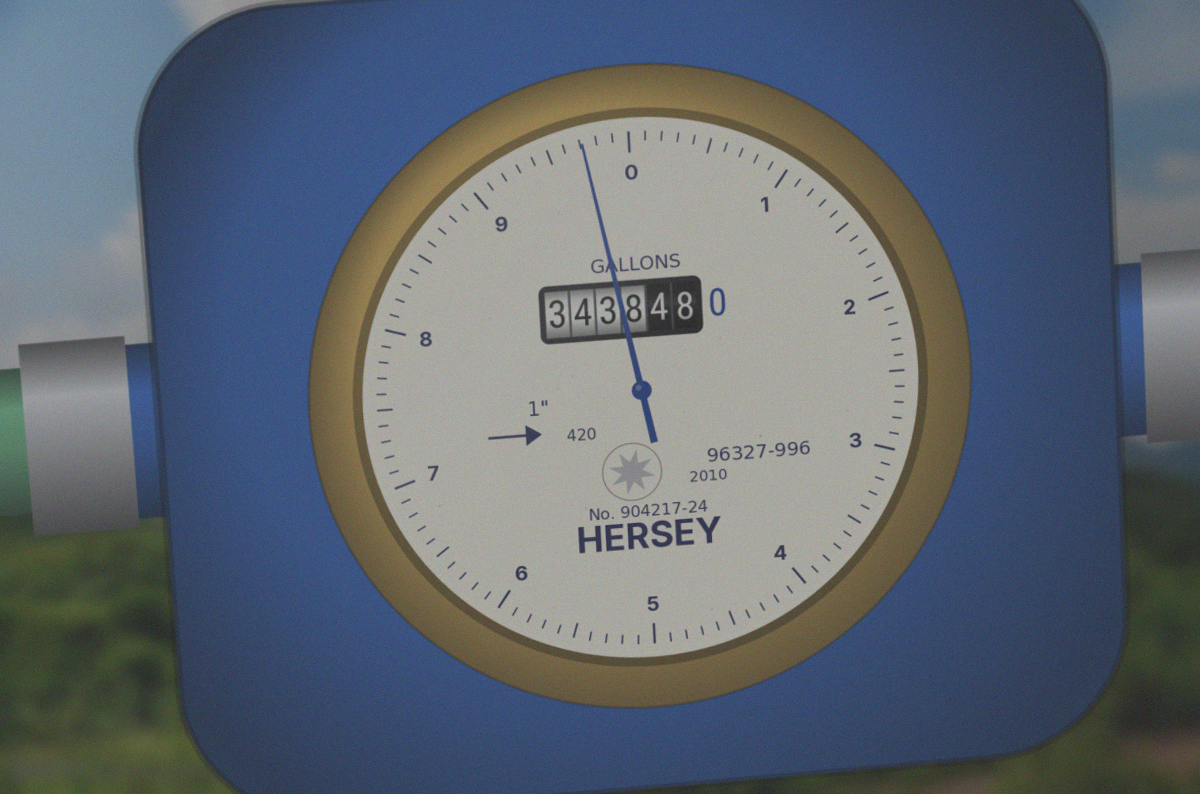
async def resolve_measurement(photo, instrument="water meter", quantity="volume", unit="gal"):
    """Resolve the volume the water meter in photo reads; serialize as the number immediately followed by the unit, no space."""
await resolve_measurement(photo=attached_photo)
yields 3438479.7gal
